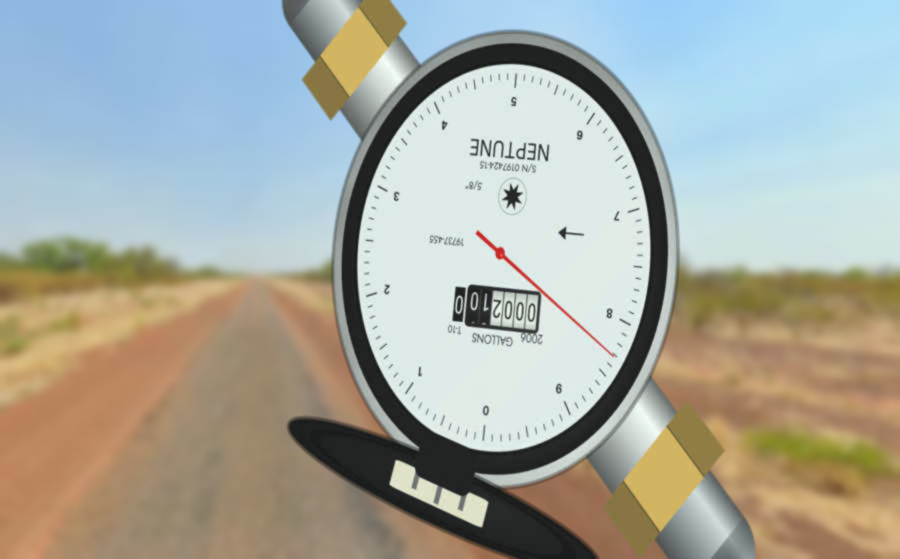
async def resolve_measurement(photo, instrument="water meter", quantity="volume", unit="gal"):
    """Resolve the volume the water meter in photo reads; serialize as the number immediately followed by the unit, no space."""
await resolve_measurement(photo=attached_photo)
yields 2098.3gal
